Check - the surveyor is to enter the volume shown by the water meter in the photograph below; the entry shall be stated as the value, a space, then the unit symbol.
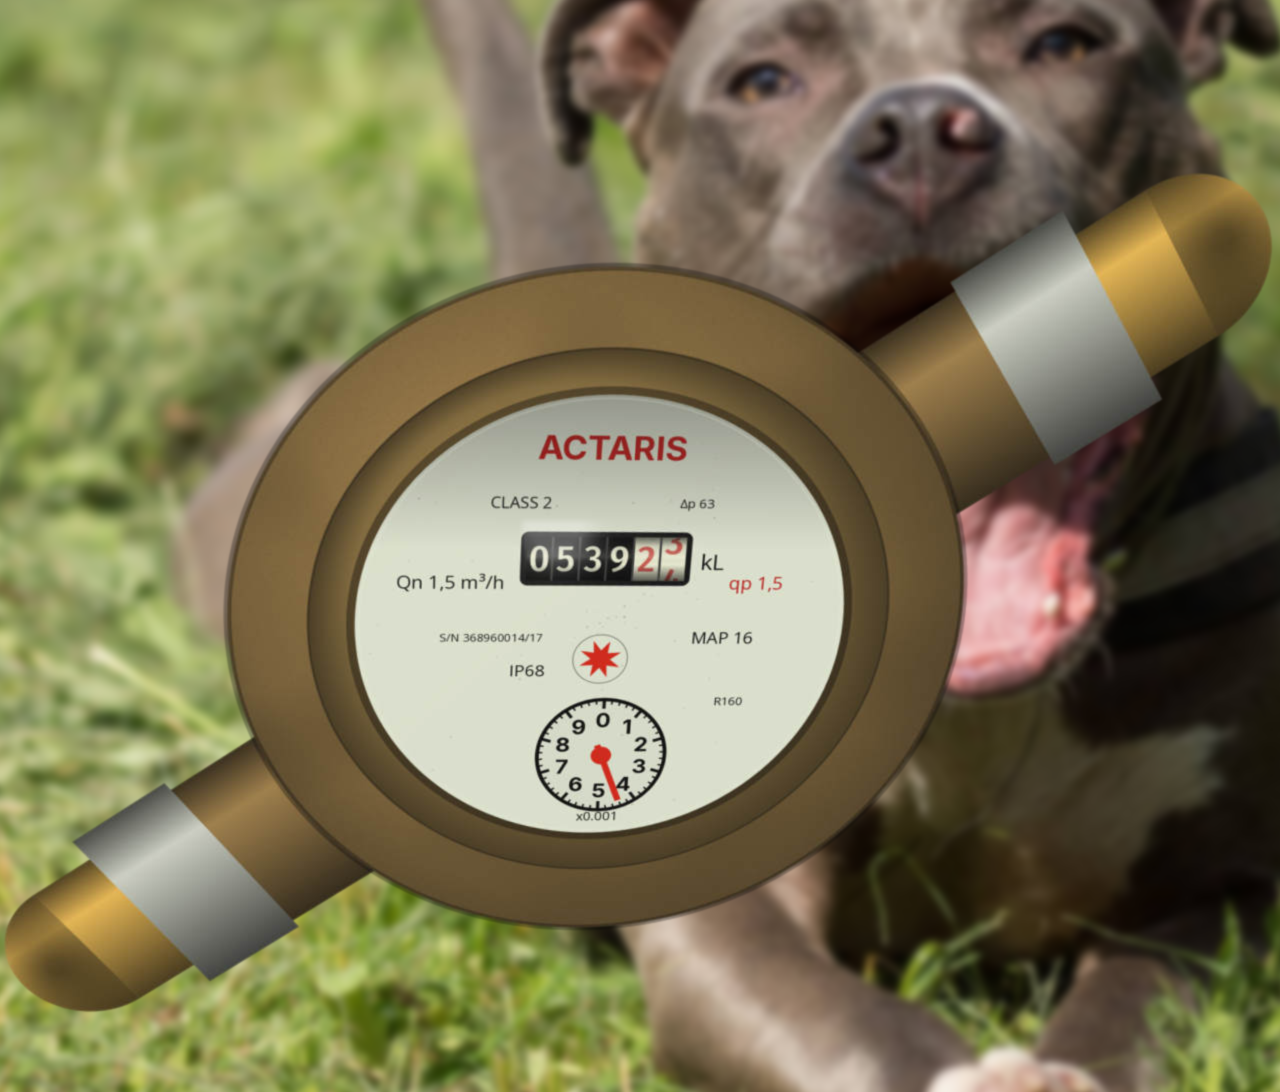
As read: 539.234 kL
